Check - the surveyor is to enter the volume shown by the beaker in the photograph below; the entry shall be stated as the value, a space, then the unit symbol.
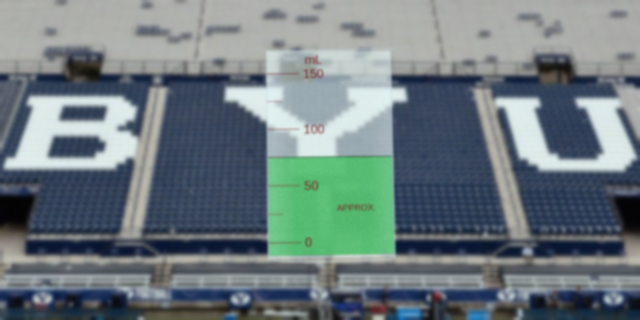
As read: 75 mL
